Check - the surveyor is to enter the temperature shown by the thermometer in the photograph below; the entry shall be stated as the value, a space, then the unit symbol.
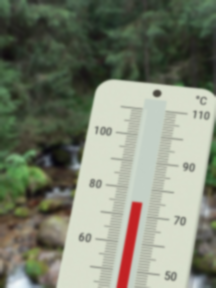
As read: 75 °C
